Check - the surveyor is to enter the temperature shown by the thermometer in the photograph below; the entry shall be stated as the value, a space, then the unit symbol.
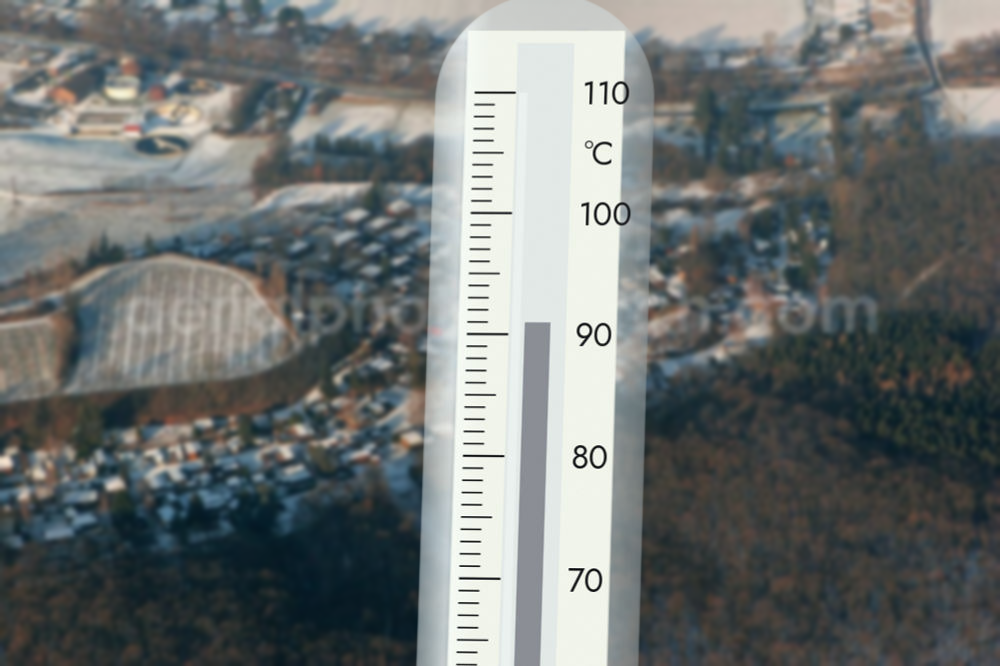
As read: 91 °C
